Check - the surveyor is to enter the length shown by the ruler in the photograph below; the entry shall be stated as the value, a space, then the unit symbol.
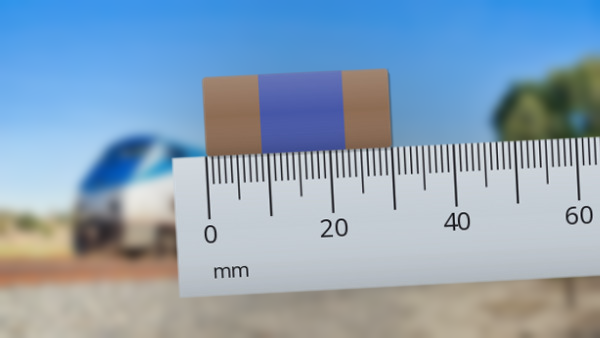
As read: 30 mm
